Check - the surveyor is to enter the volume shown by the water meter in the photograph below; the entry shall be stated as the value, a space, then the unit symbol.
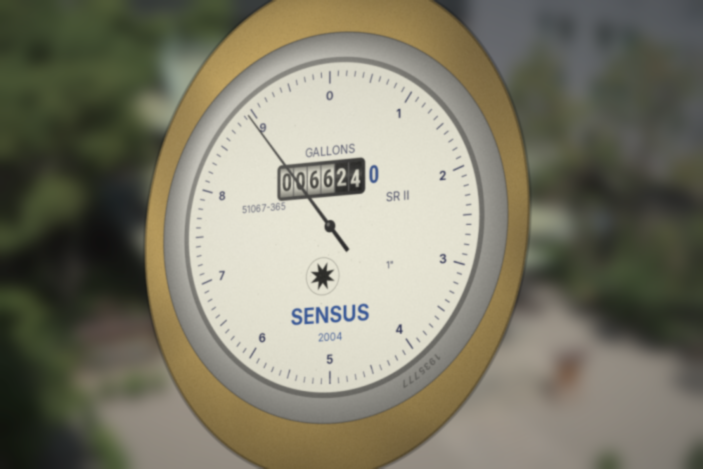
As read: 66238.9 gal
